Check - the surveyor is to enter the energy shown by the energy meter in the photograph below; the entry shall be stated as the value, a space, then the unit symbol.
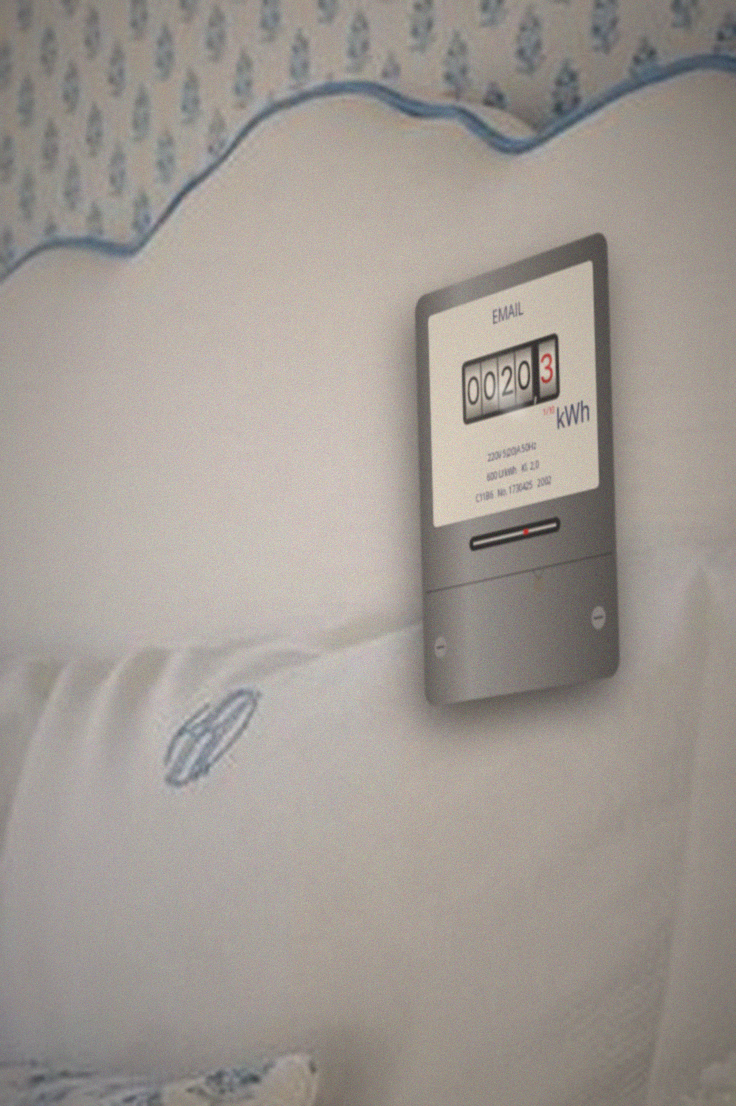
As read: 20.3 kWh
